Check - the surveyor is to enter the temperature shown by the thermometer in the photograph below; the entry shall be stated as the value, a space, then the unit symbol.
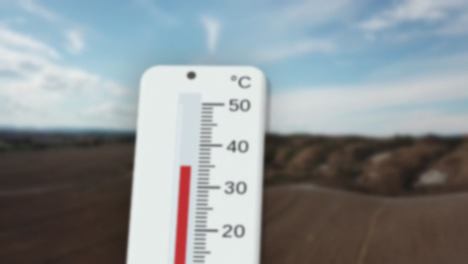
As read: 35 °C
